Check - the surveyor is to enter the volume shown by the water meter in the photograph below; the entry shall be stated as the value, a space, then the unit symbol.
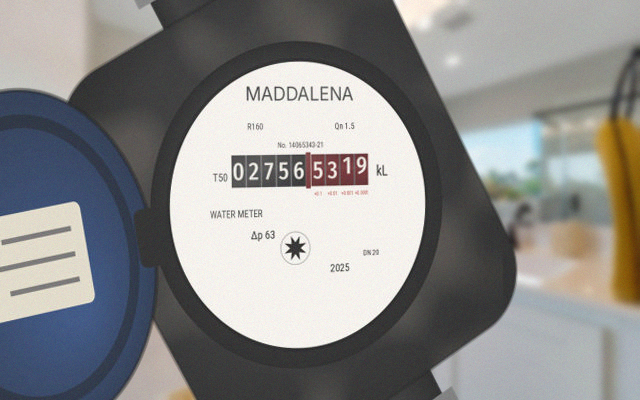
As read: 2756.5319 kL
